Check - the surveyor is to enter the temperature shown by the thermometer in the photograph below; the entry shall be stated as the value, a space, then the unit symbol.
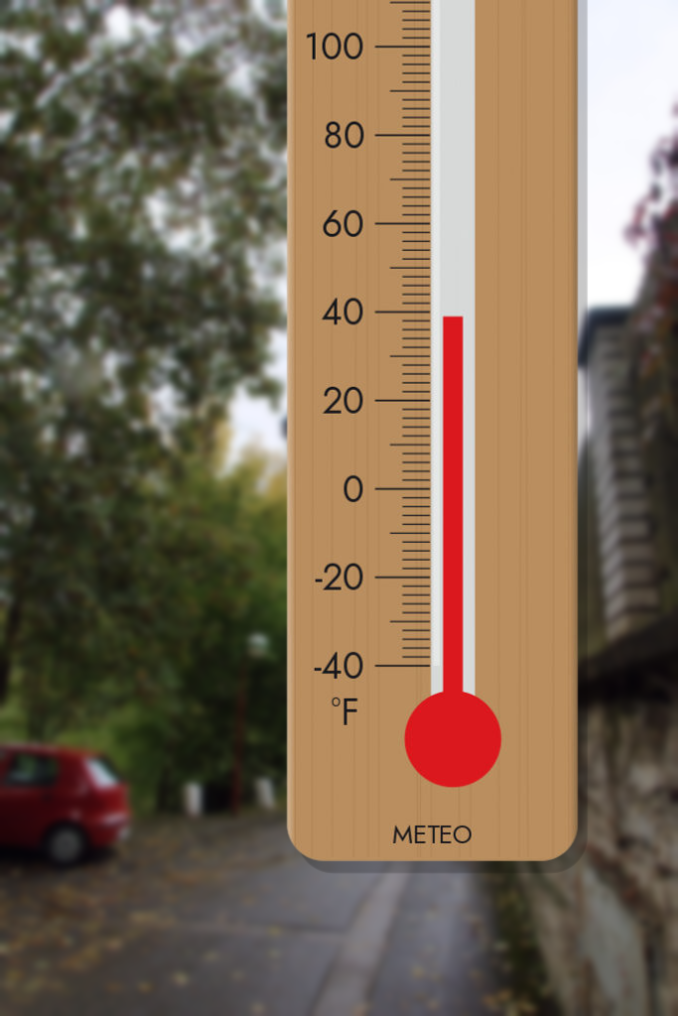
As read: 39 °F
